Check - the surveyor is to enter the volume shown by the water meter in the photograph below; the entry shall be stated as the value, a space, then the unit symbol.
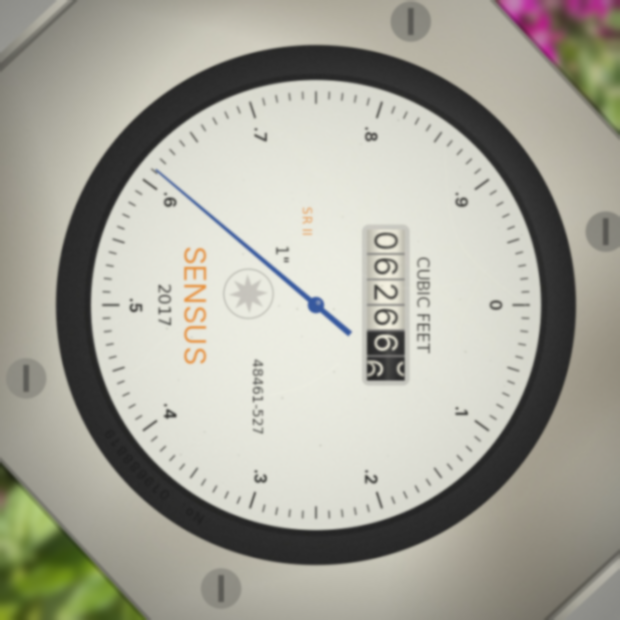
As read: 62665.61 ft³
